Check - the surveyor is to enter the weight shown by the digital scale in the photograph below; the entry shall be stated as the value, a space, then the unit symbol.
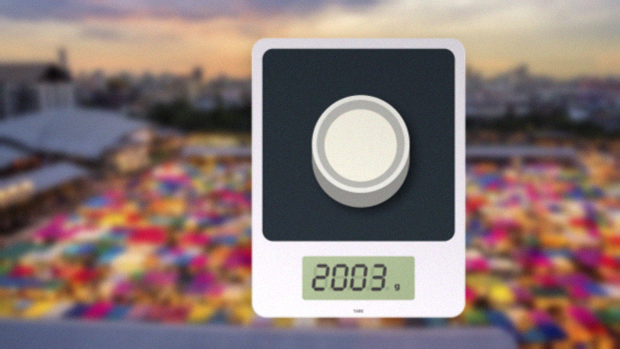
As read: 2003 g
